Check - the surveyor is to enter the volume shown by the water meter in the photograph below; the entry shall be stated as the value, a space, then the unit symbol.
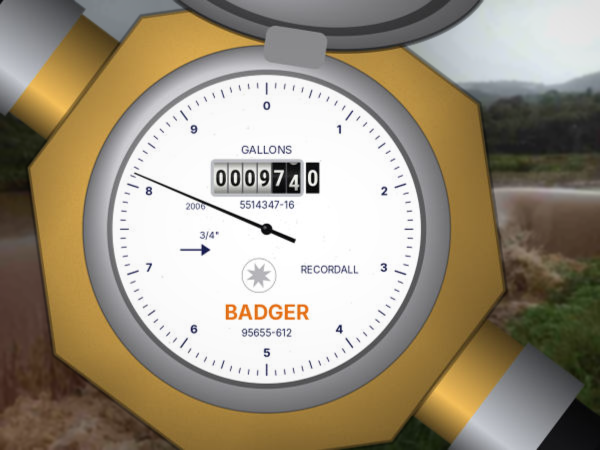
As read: 9738.1 gal
